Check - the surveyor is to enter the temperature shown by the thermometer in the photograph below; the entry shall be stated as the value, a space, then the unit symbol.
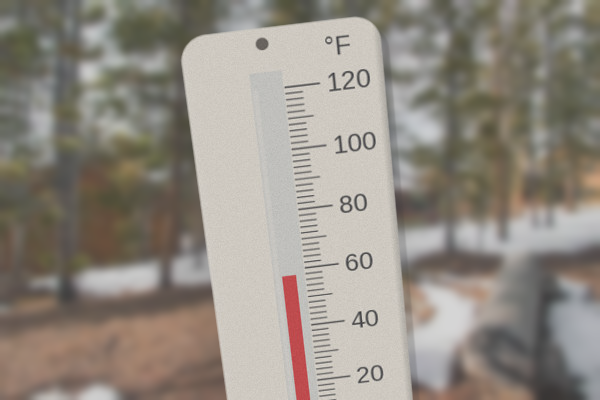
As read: 58 °F
